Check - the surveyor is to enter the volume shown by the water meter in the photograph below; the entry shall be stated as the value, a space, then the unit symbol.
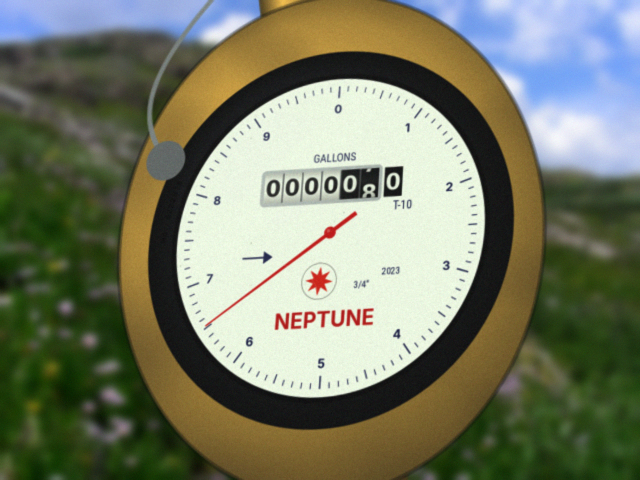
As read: 76.5 gal
